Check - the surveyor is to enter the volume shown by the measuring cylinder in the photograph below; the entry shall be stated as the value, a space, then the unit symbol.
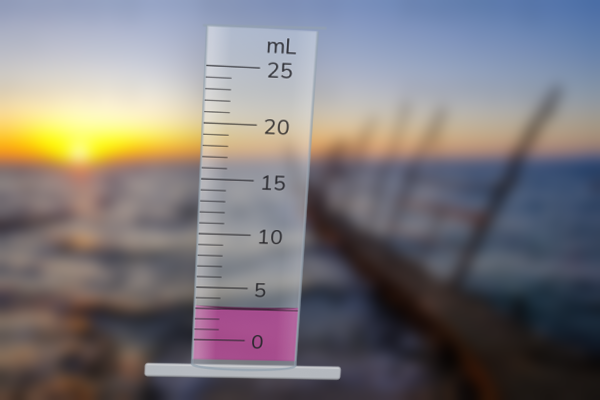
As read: 3 mL
